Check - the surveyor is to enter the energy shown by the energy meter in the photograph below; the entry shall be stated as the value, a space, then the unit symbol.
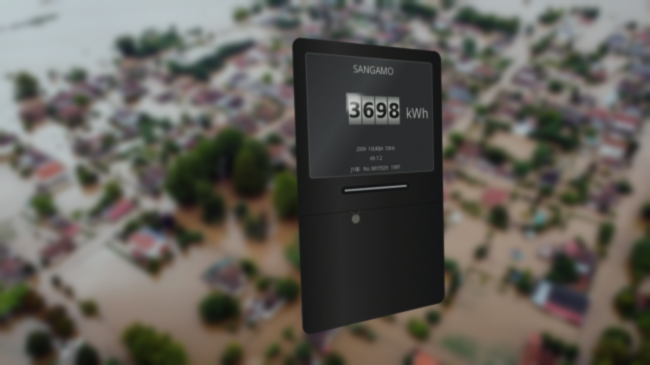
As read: 3698 kWh
